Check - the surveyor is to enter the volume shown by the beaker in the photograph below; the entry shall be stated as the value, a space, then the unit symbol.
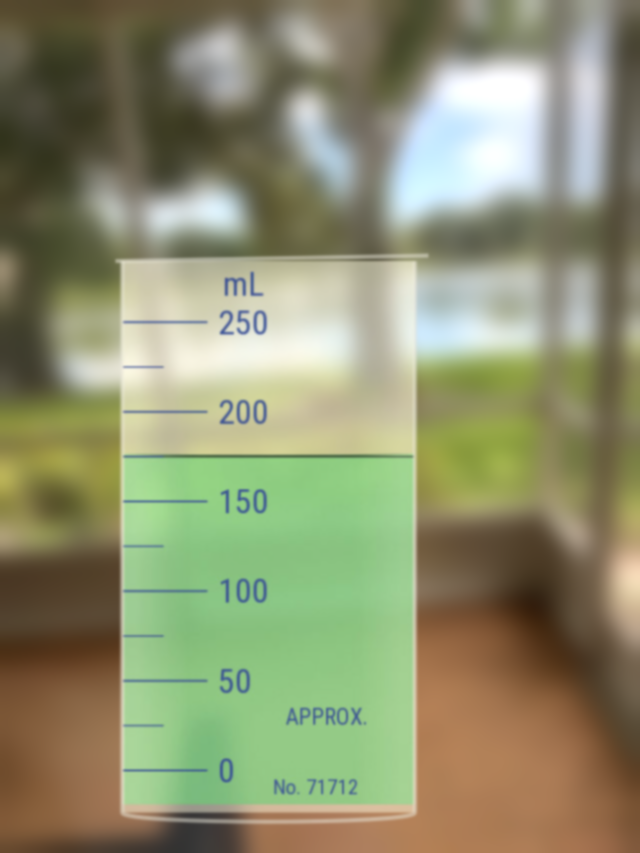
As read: 175 mL
